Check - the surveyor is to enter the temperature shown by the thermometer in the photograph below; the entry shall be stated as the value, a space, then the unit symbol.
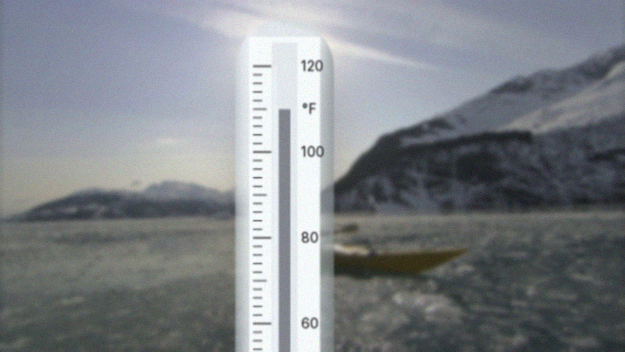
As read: 110 °F
